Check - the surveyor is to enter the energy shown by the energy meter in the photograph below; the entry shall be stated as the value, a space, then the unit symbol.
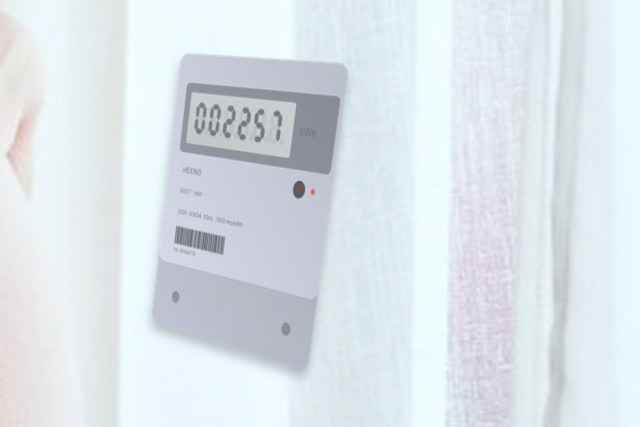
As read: 2257 kWh
